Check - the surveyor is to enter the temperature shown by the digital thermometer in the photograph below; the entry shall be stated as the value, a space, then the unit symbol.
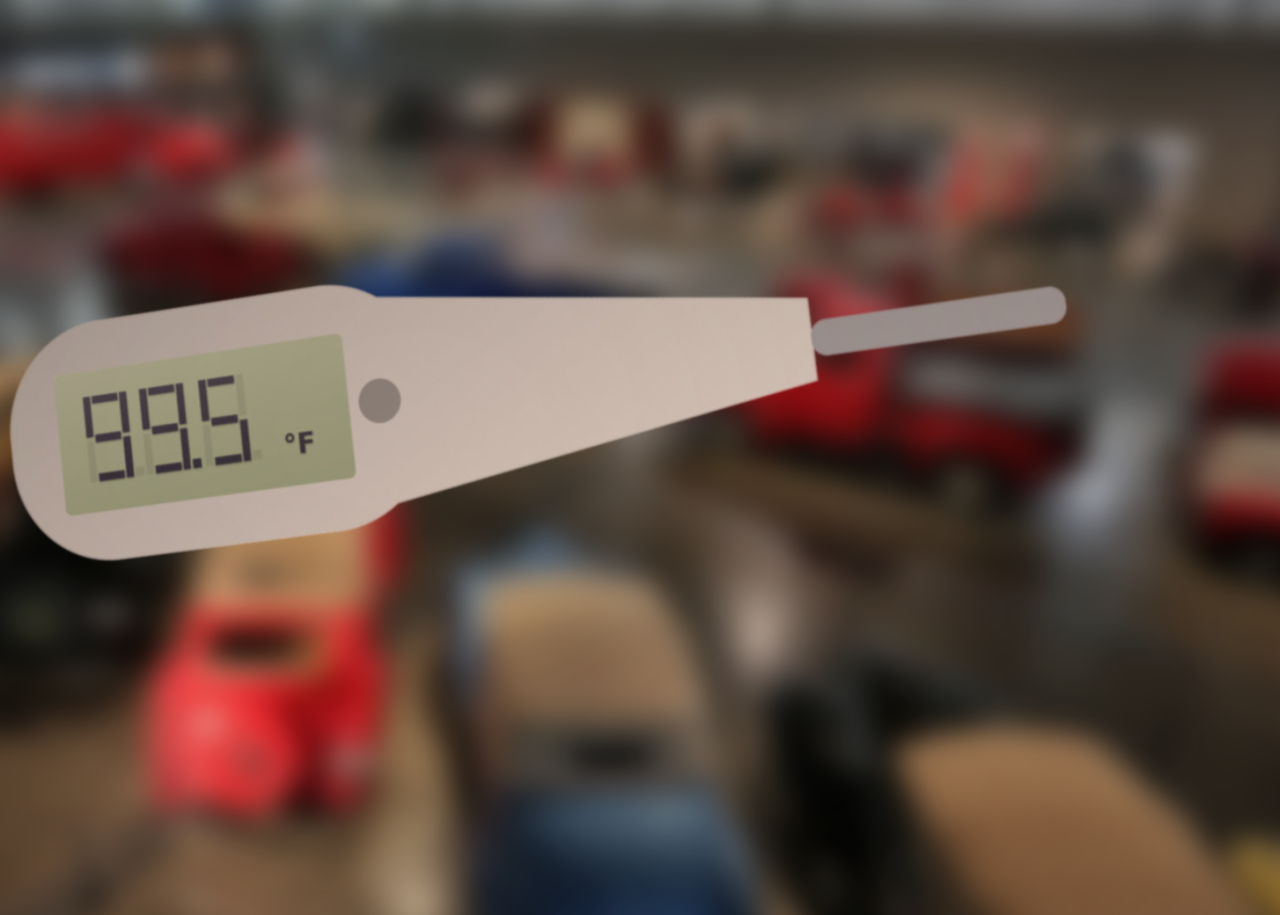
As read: 99.5 °F
